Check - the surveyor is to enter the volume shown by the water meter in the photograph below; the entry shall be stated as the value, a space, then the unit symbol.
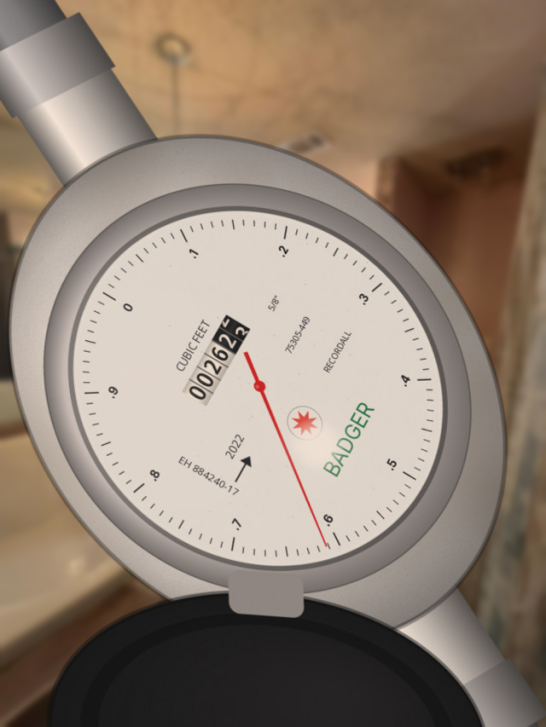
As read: 2622.61 ft³
